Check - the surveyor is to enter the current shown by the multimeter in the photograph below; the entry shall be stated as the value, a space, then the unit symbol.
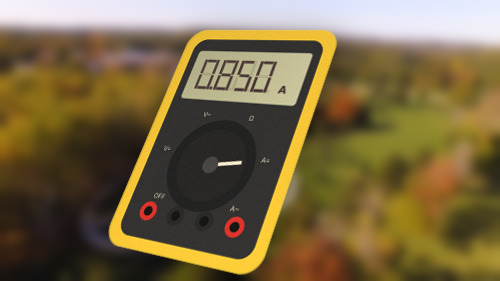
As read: 0.850 A
